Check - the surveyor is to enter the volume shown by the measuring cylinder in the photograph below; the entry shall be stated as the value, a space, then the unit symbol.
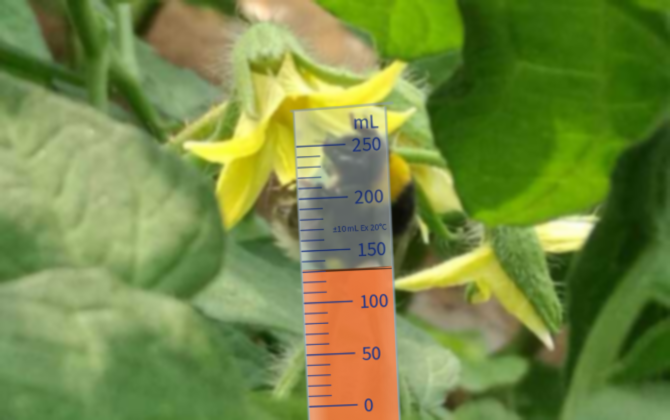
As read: 130 mL
